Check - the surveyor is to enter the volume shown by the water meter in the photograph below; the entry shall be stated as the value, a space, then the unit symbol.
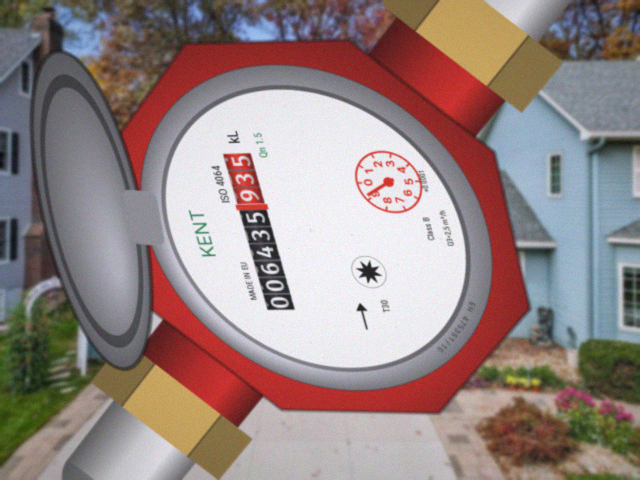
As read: 6435.9349 kL
